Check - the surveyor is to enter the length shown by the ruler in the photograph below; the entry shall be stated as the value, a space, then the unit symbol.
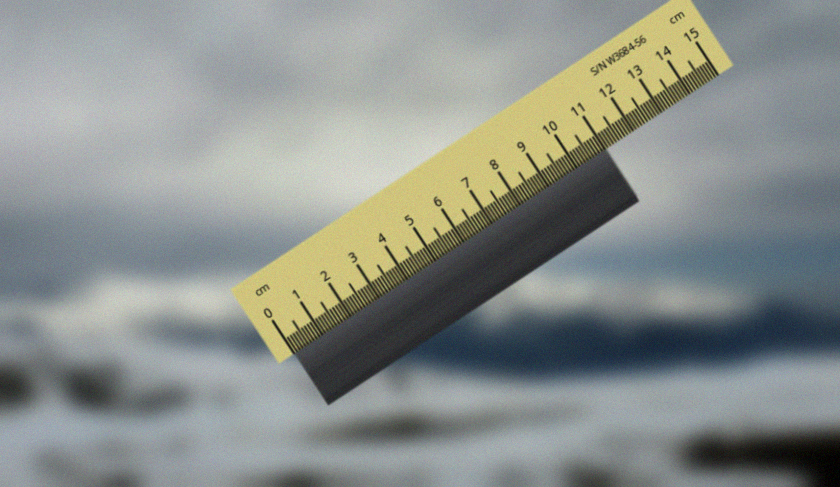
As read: 11 cm
